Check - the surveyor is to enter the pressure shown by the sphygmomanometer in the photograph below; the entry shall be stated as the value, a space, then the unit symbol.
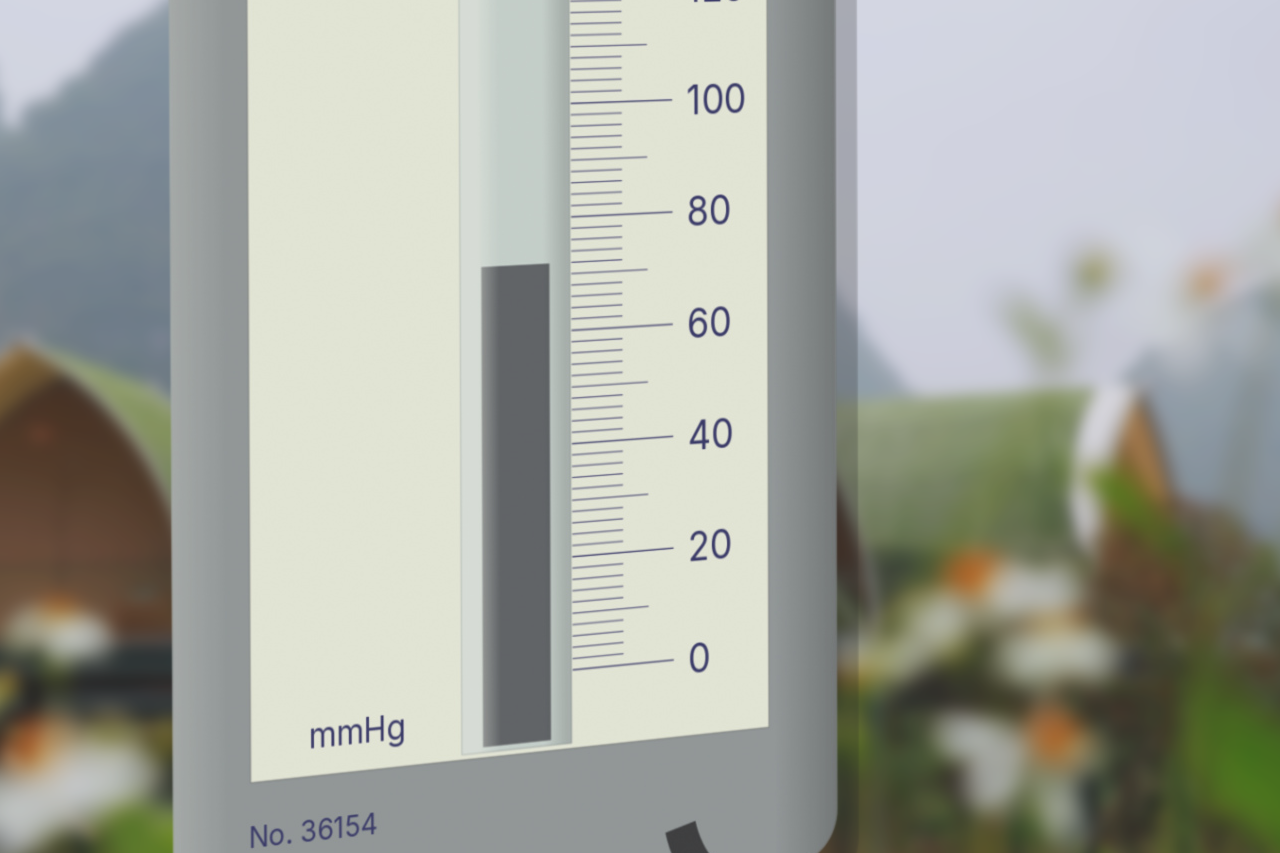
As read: 72 mmHg
